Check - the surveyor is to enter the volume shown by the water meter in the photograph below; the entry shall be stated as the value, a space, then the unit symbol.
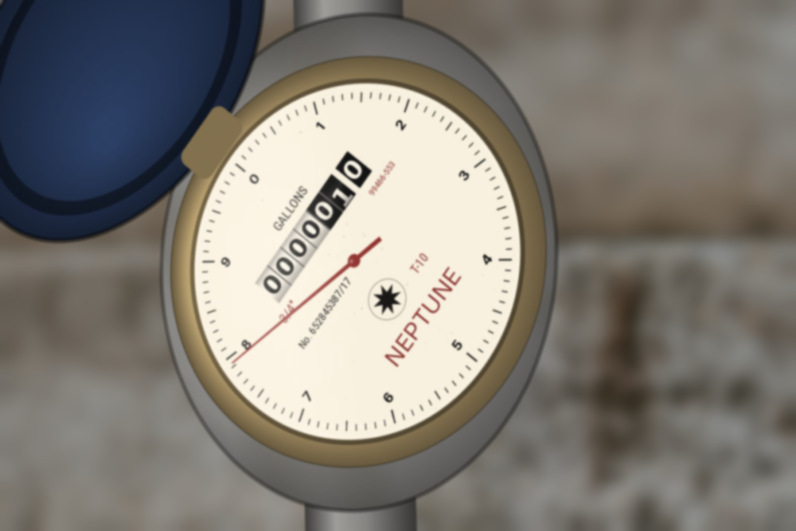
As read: 7.9 gal
